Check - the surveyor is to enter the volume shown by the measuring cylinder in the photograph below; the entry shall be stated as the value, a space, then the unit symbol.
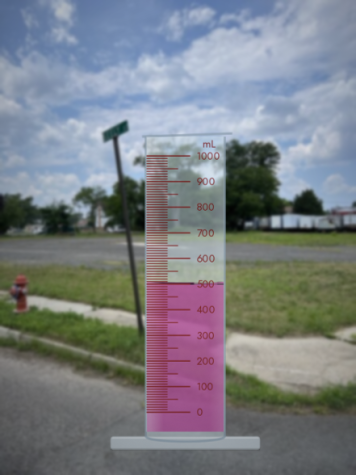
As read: 500 mL
